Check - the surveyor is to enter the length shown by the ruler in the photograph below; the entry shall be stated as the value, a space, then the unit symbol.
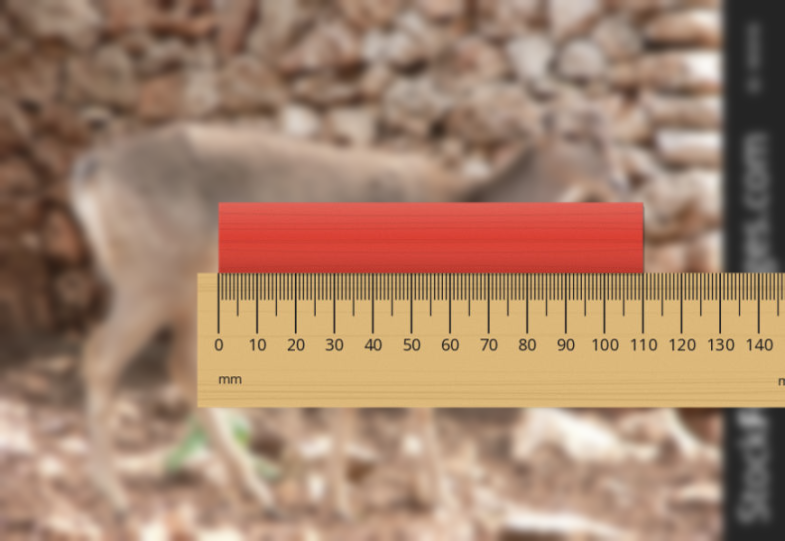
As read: 110 mm
